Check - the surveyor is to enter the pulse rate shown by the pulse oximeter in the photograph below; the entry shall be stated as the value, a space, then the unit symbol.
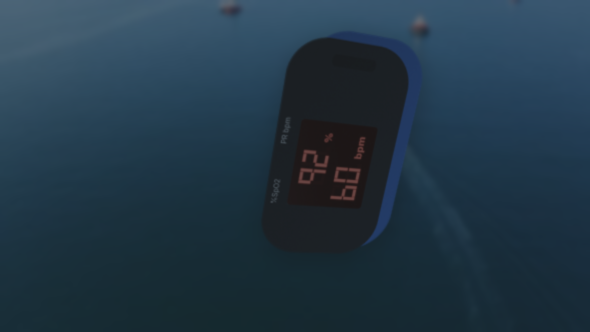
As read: 60 bpm
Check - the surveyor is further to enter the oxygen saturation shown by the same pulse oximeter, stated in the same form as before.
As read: 92 %
